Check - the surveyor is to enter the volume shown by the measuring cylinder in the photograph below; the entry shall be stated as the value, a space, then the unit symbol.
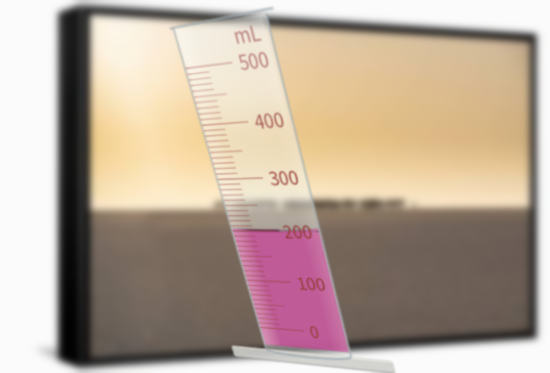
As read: 200 mL
